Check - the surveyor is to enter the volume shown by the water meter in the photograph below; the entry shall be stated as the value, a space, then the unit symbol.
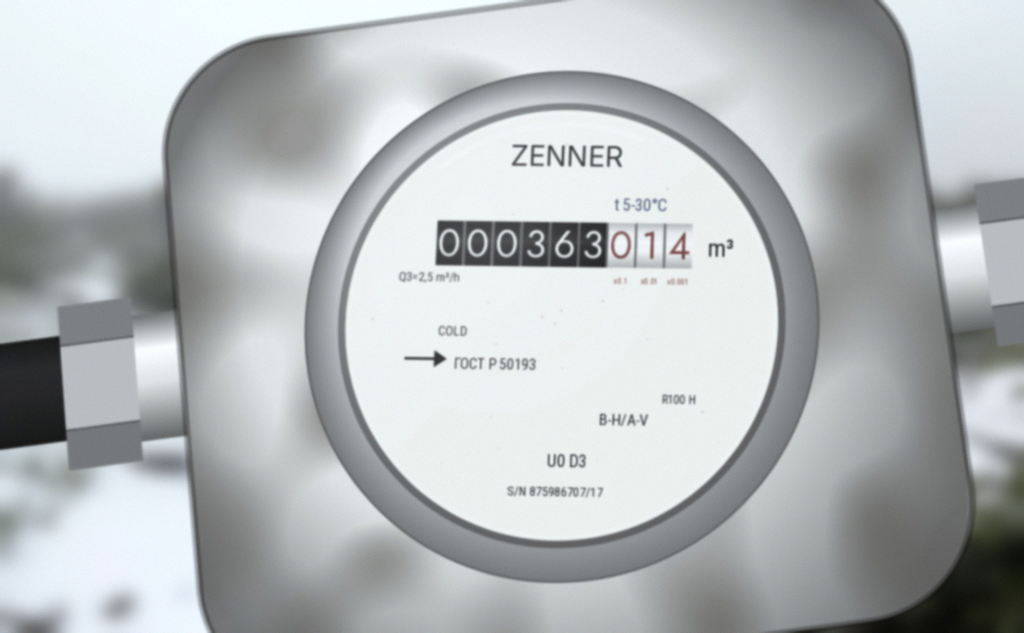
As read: 363.014 m³
